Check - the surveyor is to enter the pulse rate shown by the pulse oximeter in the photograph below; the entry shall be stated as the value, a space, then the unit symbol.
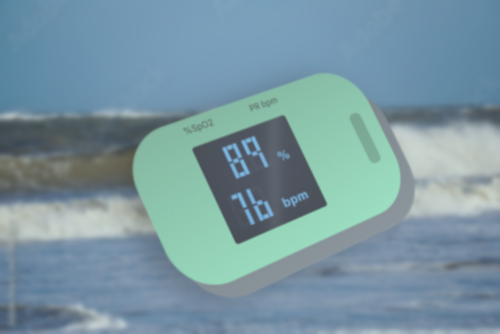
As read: 76 bpm
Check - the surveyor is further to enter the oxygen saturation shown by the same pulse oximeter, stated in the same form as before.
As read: 89 %
